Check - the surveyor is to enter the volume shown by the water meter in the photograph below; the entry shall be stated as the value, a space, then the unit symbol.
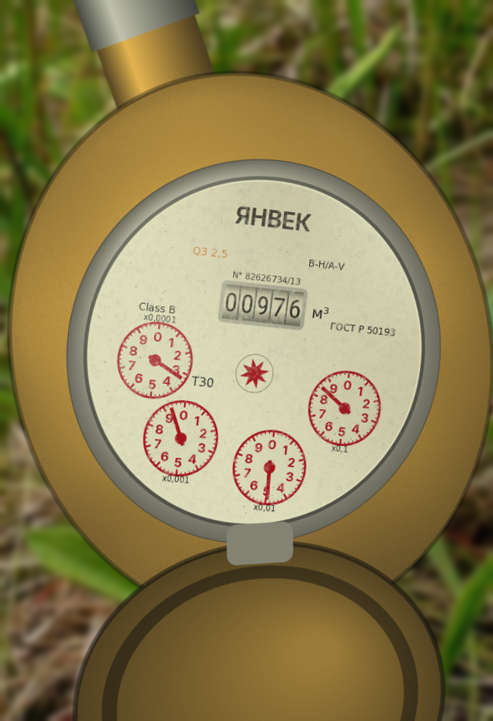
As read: 976.8493 m³
